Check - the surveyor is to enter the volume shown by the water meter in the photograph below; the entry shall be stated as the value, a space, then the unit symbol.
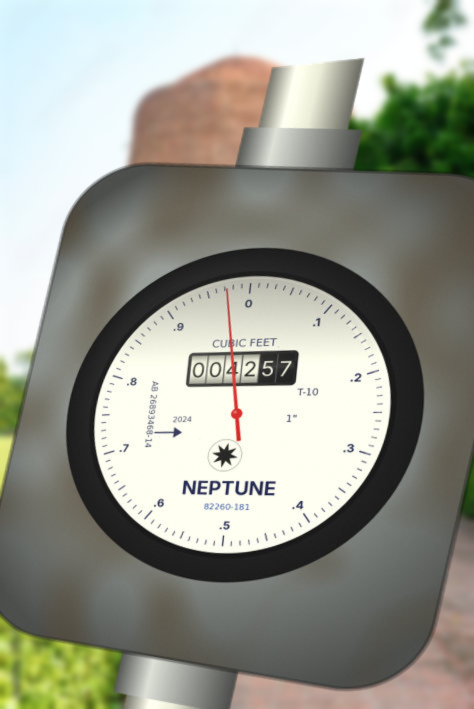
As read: 4256.97 ft³
